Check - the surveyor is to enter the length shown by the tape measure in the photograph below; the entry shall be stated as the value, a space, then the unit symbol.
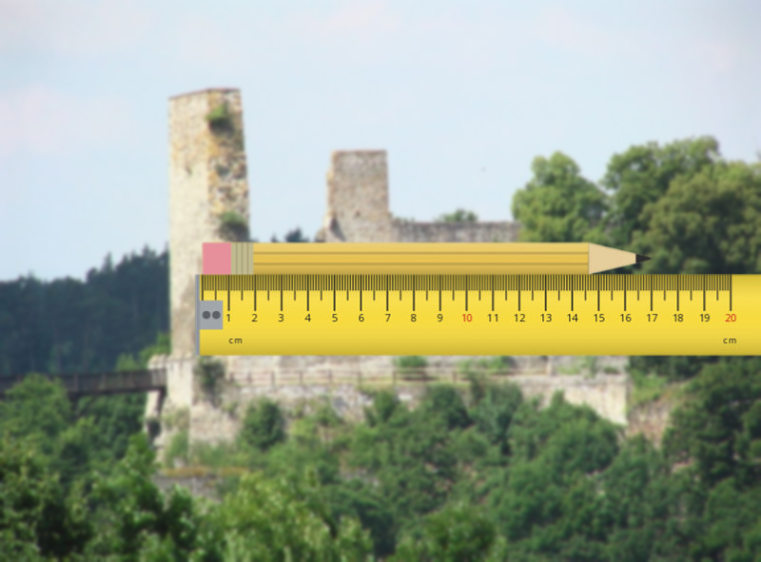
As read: 17 cm
